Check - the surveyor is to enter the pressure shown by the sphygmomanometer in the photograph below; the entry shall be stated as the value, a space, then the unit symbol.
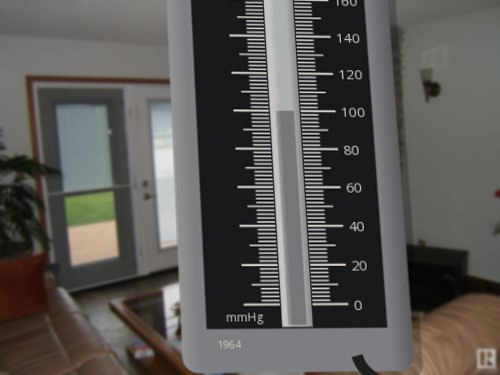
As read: 100 mmHg
